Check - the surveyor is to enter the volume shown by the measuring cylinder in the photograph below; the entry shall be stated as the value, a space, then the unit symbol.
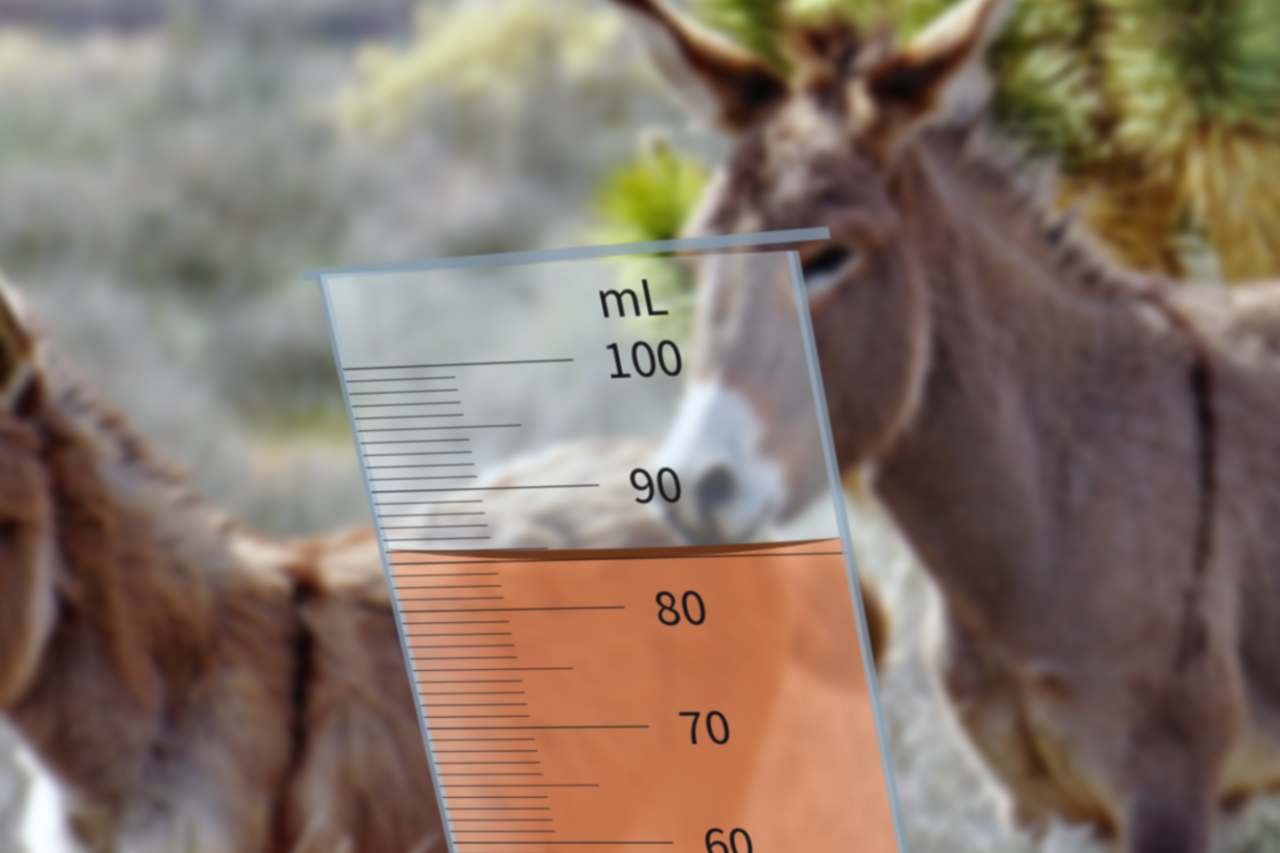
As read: 84 mL
